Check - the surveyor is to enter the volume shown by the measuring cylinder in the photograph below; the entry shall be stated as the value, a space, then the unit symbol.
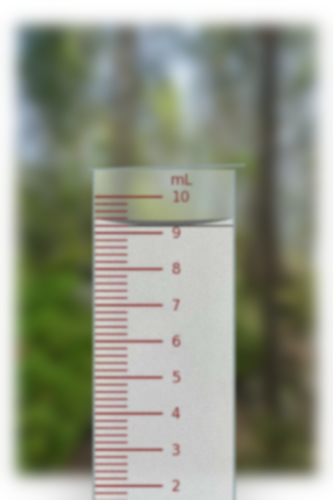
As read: 9.2 mL
